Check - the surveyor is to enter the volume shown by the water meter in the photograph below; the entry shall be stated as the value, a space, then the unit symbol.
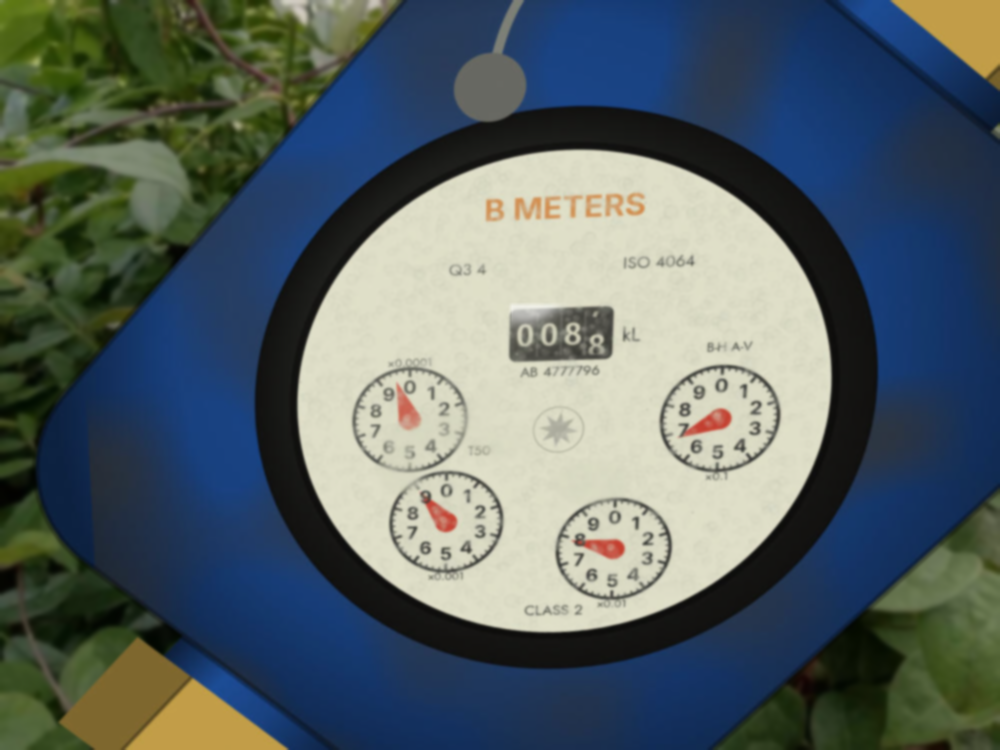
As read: 87.6789 kL
